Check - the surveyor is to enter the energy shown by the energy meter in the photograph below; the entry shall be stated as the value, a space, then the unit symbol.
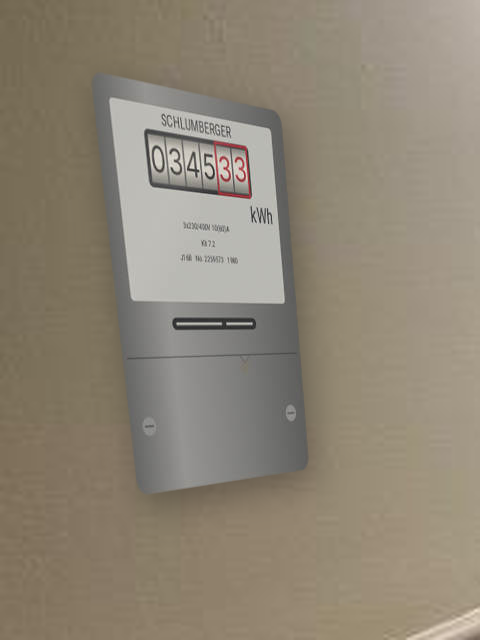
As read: 345.33 kWh
